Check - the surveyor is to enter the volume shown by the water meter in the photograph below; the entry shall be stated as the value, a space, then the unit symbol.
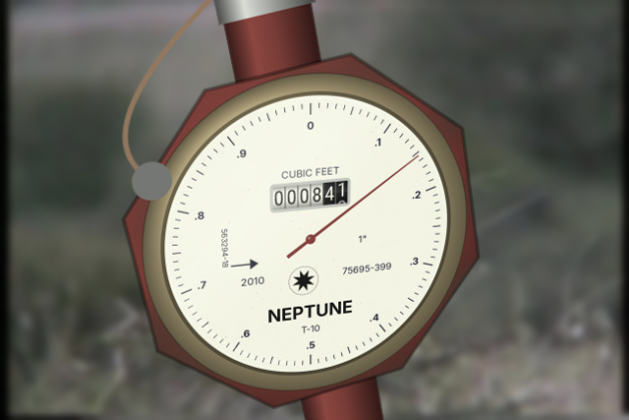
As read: 841.15 ft³
